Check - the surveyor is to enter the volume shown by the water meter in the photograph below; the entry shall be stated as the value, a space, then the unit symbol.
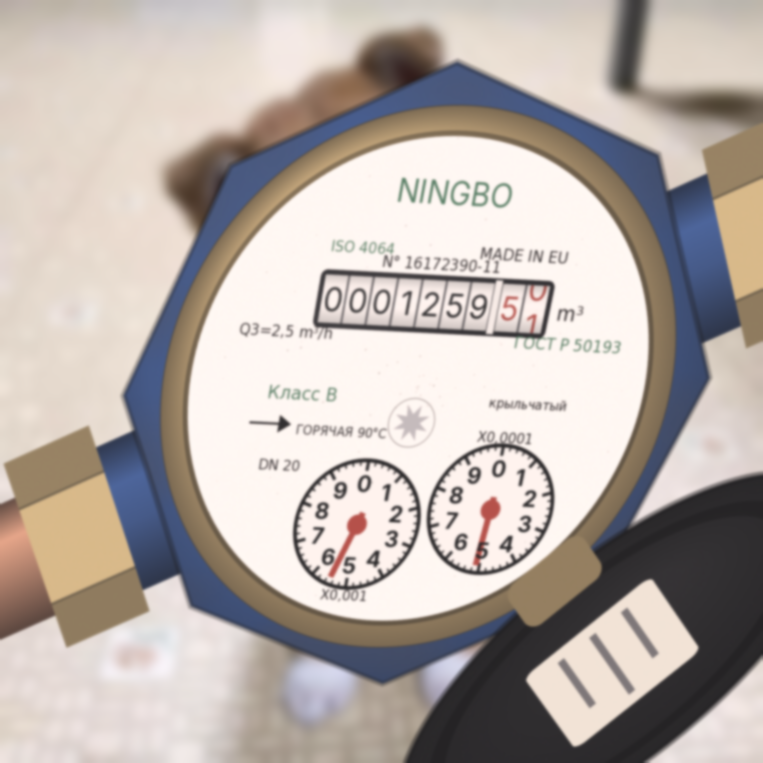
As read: 1259.5055 m³
